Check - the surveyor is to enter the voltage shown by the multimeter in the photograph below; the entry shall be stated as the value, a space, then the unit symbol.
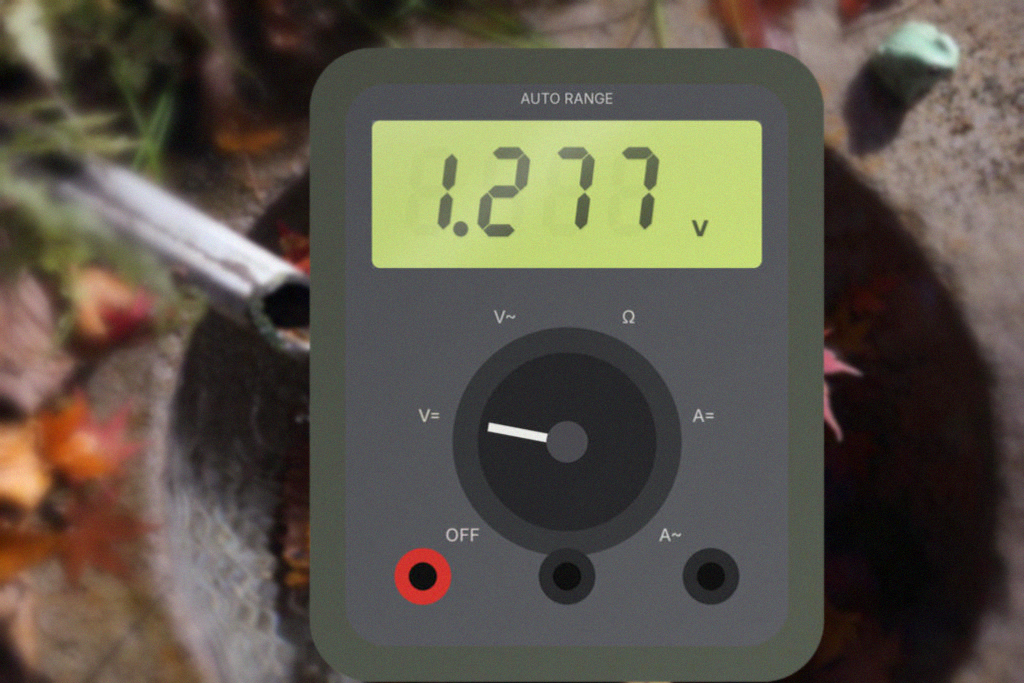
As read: 1.277 V
